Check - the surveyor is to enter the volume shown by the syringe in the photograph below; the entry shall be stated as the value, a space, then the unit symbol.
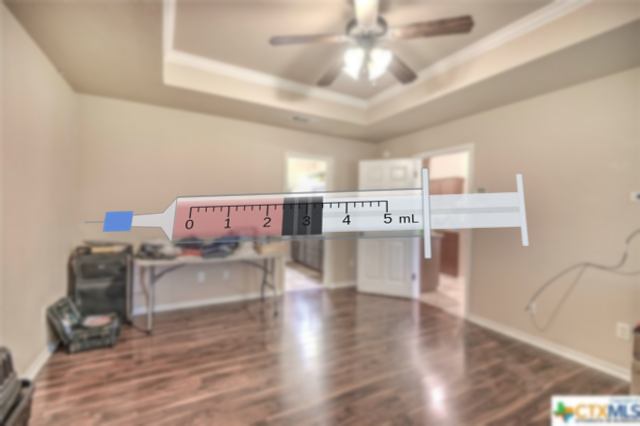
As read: 2.4 mL
